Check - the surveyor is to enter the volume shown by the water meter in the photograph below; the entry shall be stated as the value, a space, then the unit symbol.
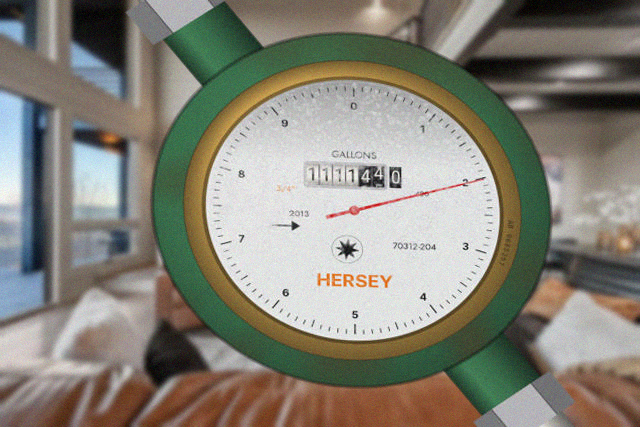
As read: 1111442.0 gal
